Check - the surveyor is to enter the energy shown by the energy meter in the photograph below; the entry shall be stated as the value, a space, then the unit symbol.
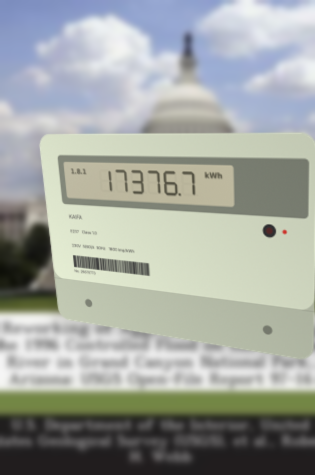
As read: 17376.7 kWh
